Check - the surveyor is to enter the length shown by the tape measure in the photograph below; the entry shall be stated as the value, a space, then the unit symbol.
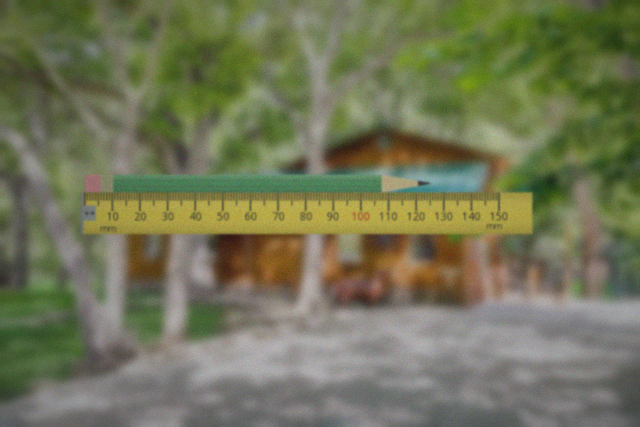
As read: 125 mm
